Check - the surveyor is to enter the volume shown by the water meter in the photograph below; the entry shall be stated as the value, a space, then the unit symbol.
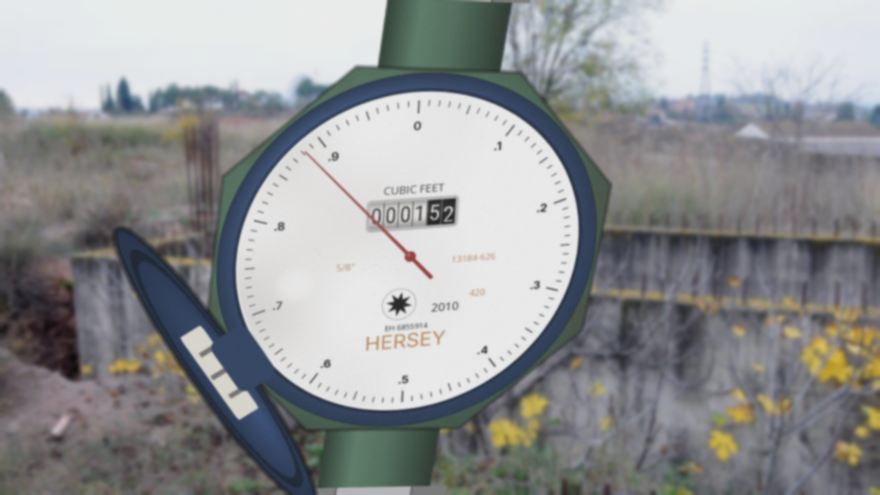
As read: 151.88 ft³
